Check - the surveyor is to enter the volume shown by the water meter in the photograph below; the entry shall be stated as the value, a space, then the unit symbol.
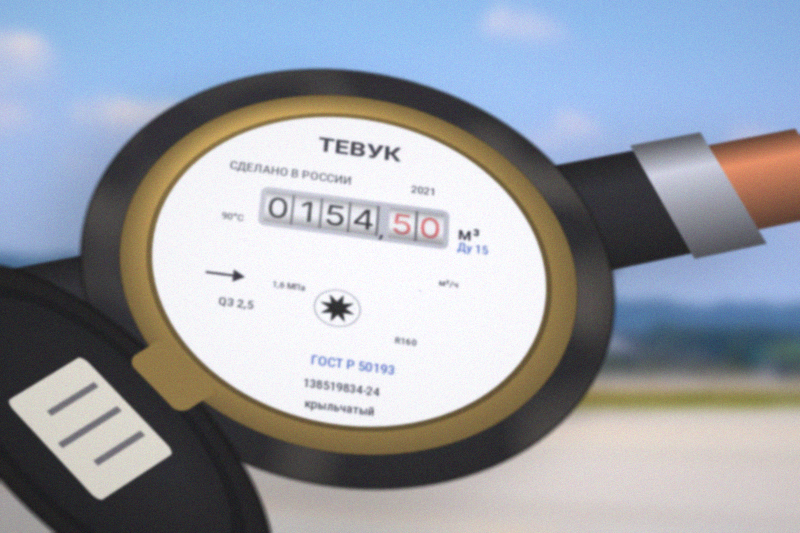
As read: 154.50 m³
